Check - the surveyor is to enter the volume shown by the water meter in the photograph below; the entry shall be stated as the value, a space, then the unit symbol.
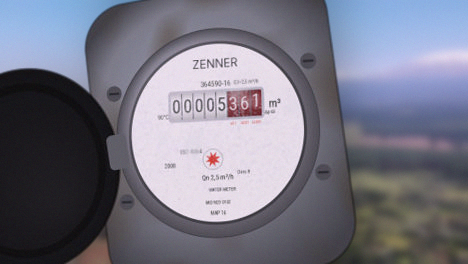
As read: 5.361 m³
